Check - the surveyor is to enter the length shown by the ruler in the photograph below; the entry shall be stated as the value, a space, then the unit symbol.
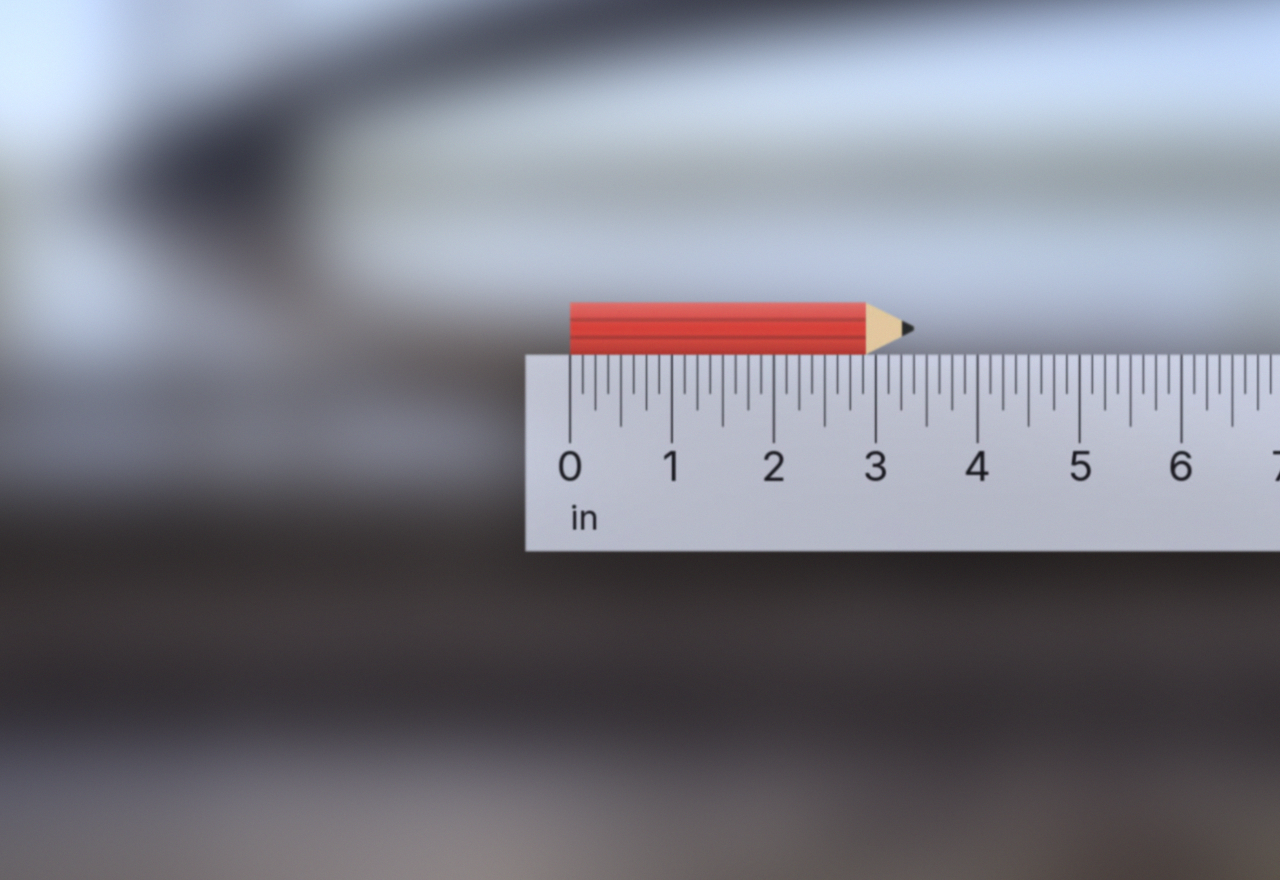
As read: 3.375 in
